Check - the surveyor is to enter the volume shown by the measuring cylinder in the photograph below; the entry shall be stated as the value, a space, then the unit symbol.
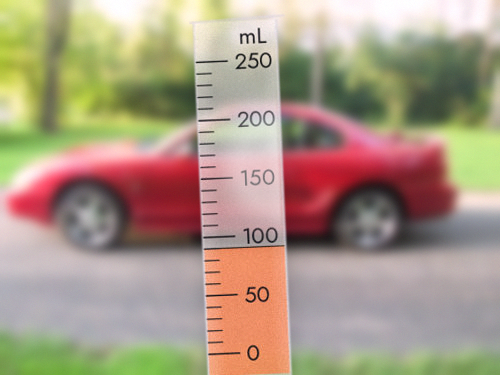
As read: 90 mL
